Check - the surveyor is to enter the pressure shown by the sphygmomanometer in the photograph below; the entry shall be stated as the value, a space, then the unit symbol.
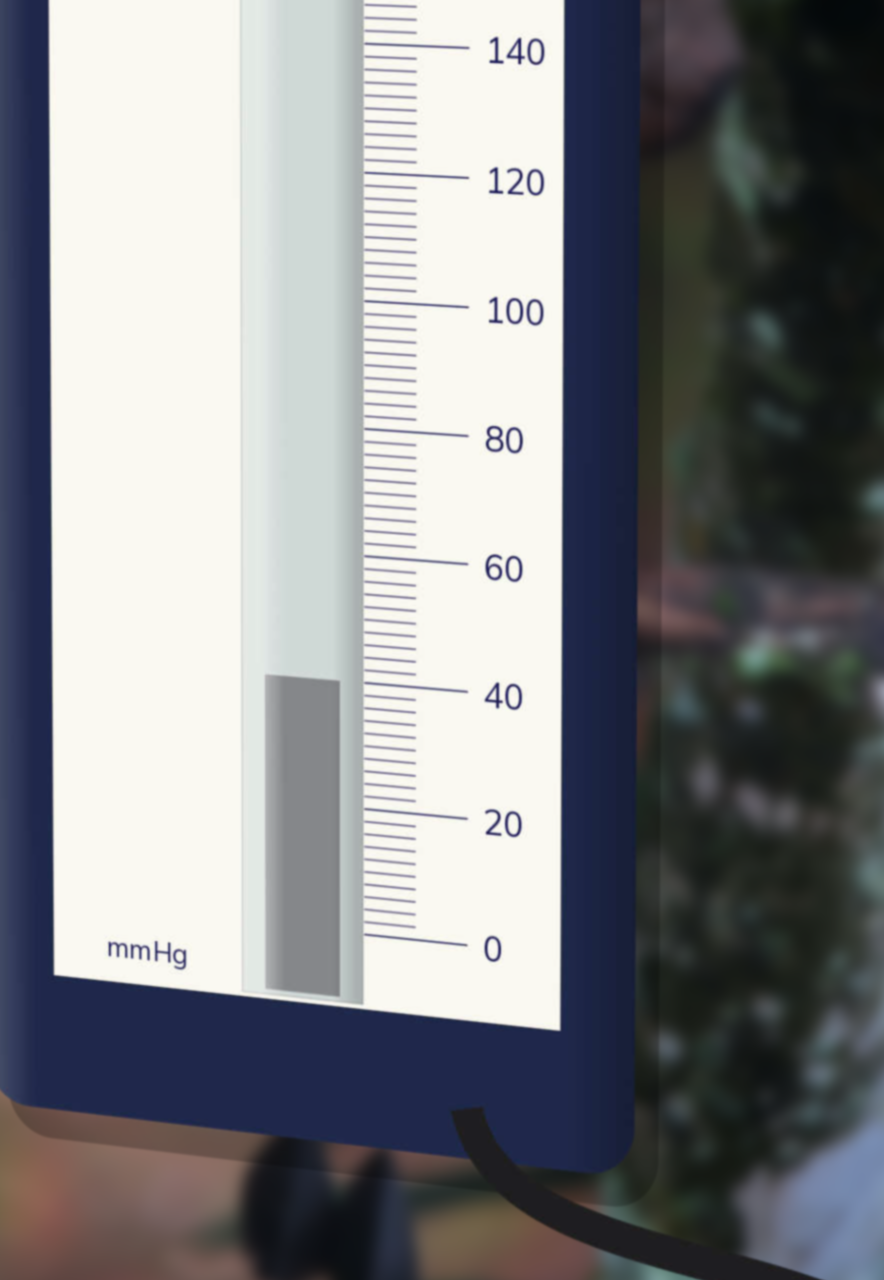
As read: 40 mmHg
